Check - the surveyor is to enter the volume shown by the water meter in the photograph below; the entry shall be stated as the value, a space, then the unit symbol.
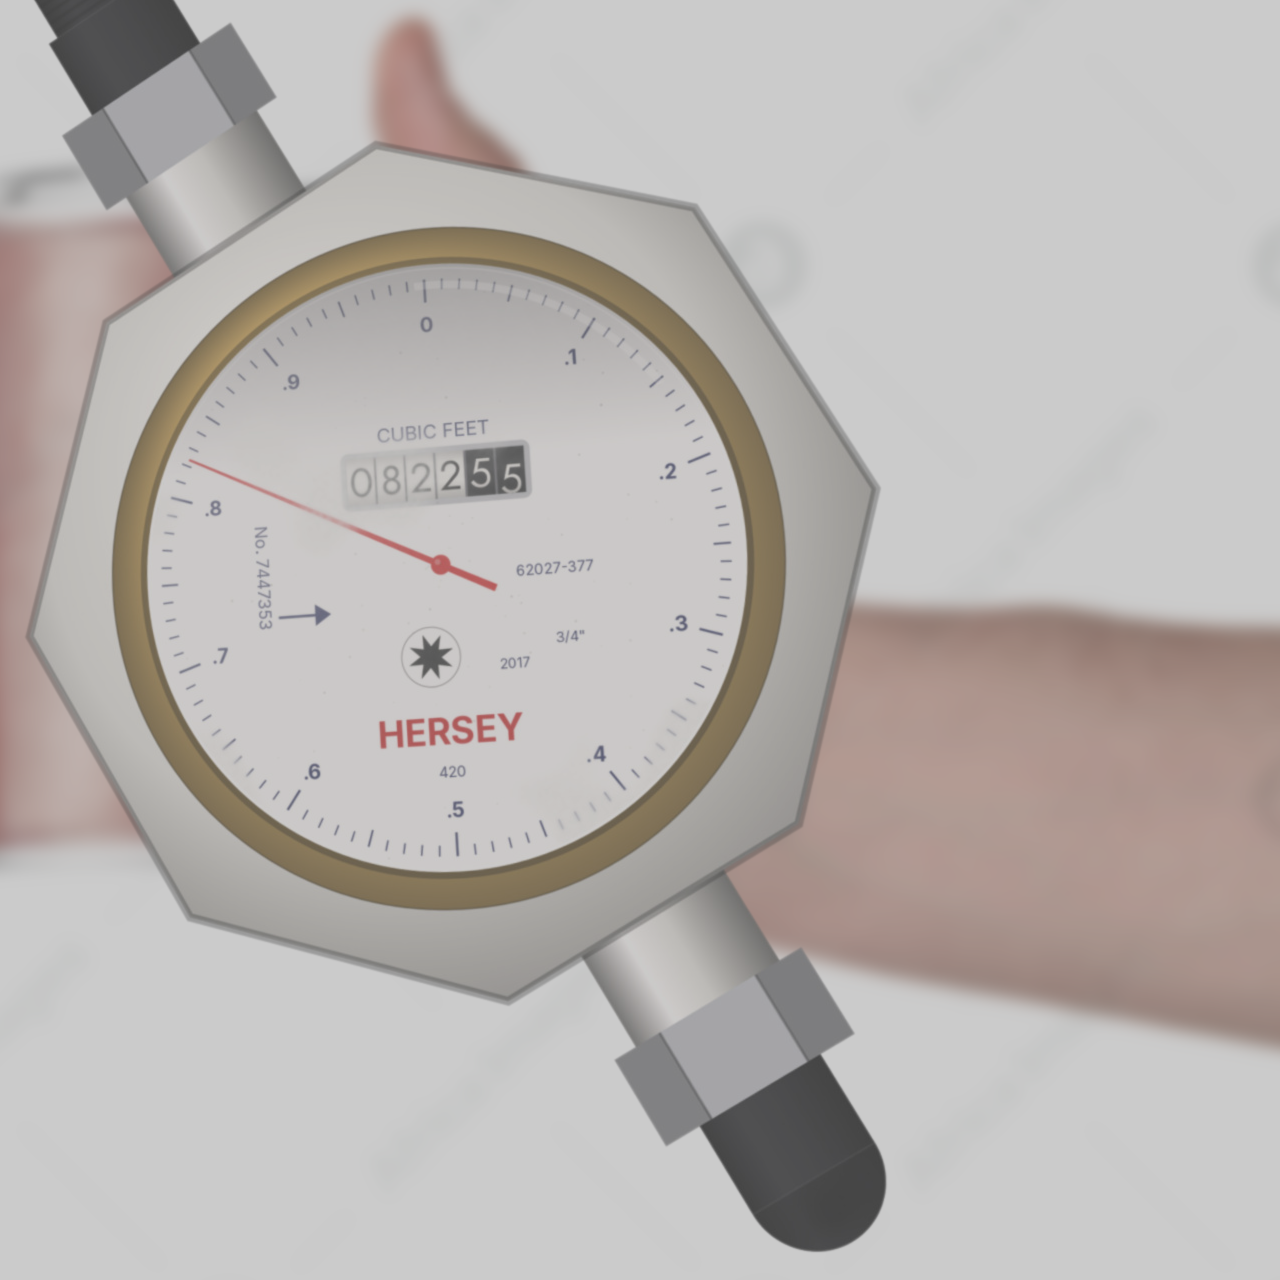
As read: 82254.82 ft³
